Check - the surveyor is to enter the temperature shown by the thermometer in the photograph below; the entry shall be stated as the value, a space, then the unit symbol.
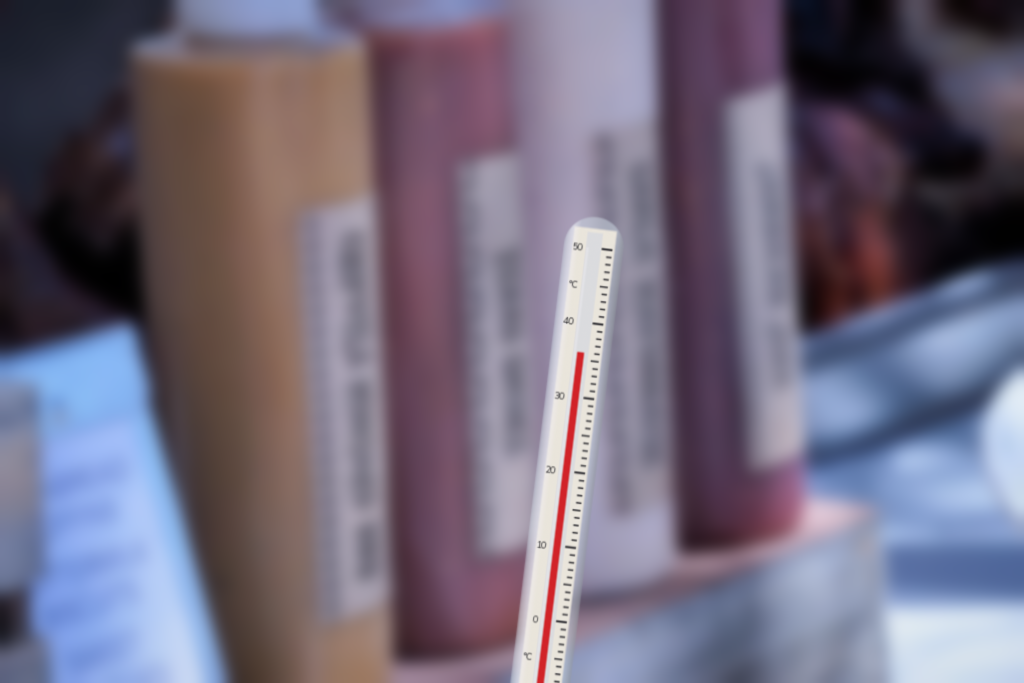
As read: 36 °C
